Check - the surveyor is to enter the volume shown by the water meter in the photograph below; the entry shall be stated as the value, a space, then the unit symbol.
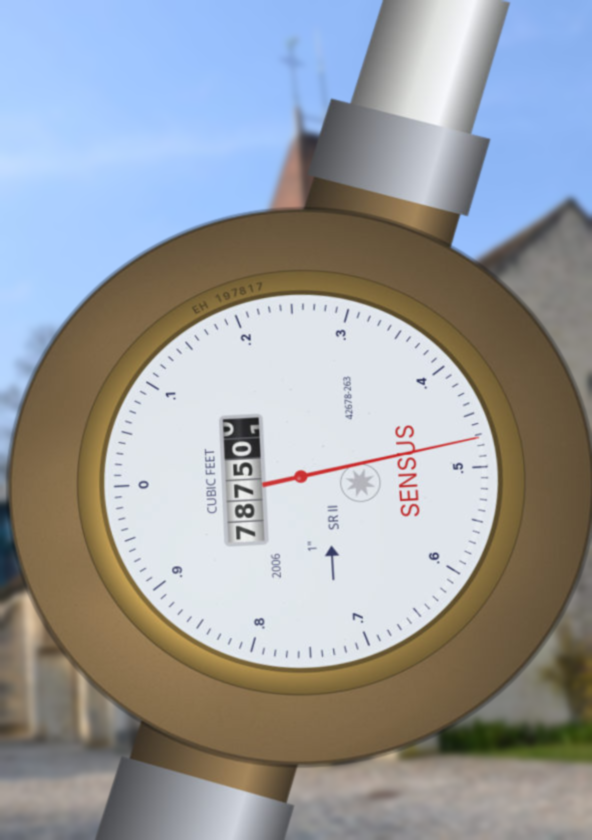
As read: 787500.47 ft³
